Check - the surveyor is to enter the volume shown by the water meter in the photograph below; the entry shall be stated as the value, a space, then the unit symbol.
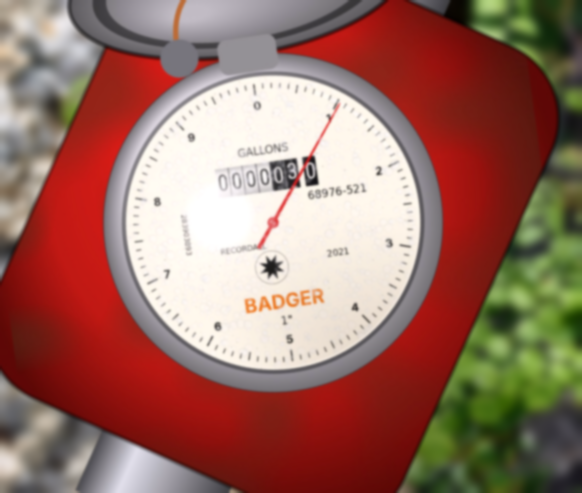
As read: 31.0 gal
